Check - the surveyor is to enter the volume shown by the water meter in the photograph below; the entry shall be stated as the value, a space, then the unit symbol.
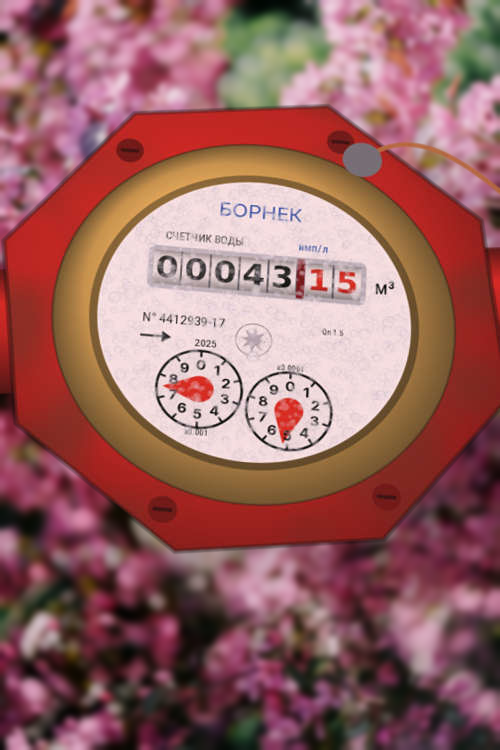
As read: 43.1575 m³
